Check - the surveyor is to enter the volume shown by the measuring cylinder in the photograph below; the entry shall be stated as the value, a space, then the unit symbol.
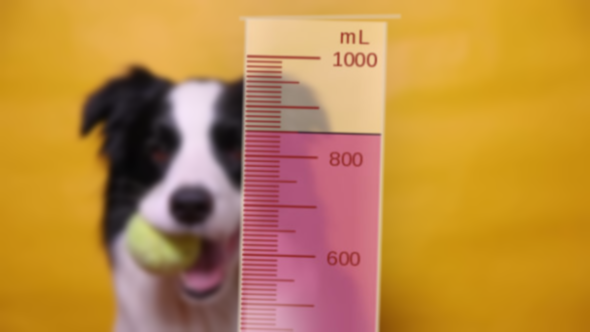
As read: 850 mL
